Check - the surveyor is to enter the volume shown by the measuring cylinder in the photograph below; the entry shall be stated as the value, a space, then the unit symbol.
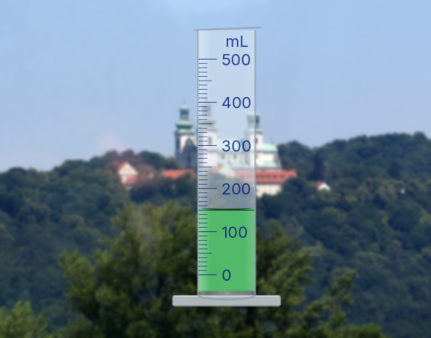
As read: 150 mL
